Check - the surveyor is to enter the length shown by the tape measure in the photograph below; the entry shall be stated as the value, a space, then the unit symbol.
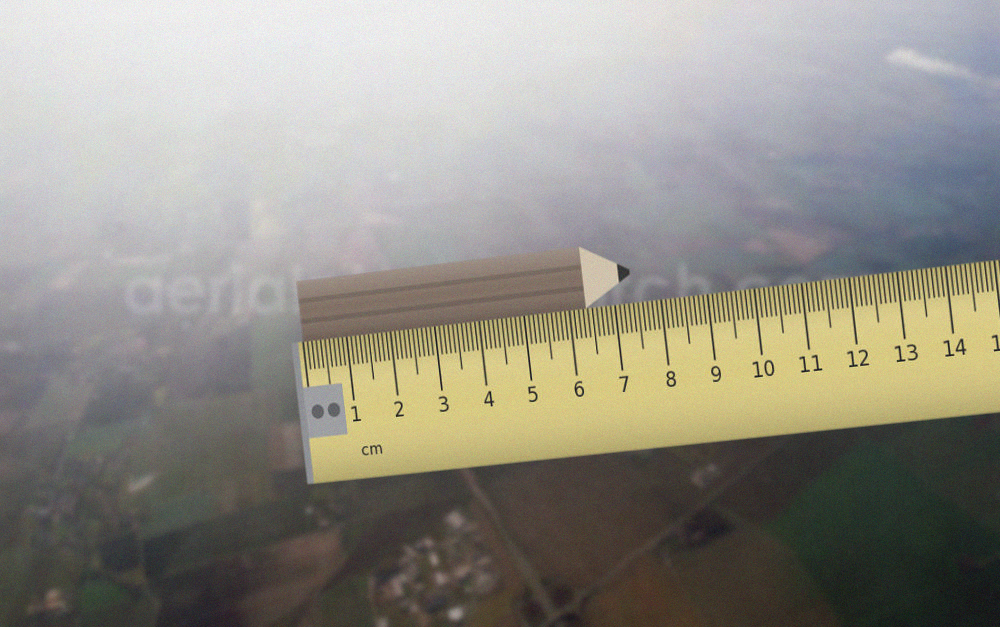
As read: 7.4 cm
